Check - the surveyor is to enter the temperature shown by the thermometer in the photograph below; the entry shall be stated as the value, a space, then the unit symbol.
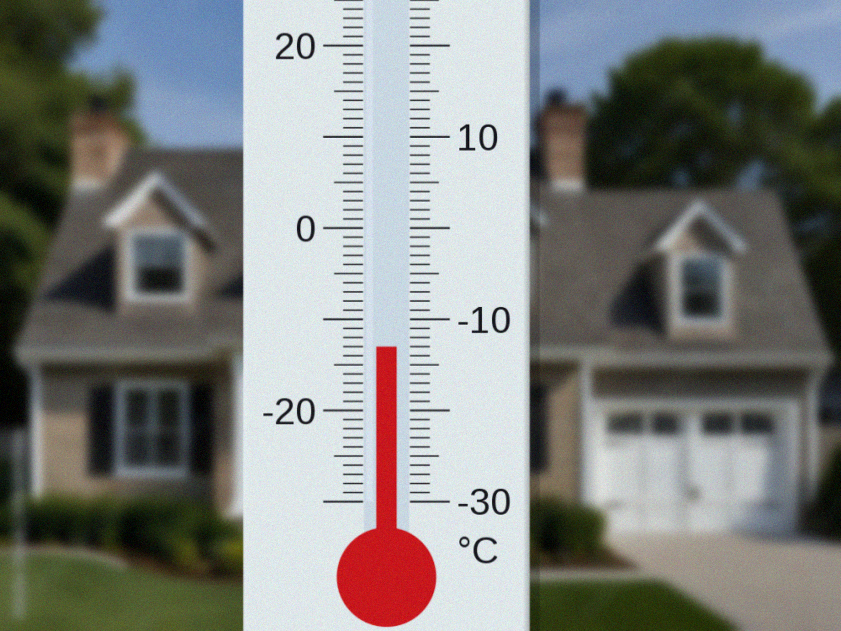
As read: -13 °C
